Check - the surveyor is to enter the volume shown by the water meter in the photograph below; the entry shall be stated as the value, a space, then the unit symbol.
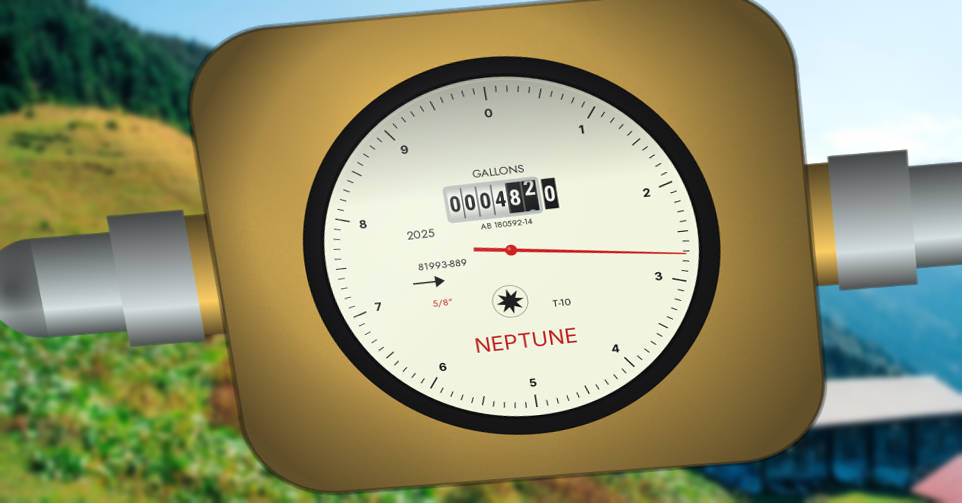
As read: 4822.7 gal
